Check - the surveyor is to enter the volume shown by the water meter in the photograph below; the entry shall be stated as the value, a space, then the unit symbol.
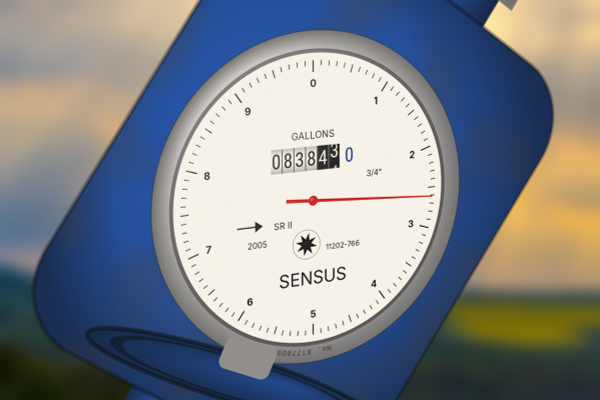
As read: 838432.6 gal
